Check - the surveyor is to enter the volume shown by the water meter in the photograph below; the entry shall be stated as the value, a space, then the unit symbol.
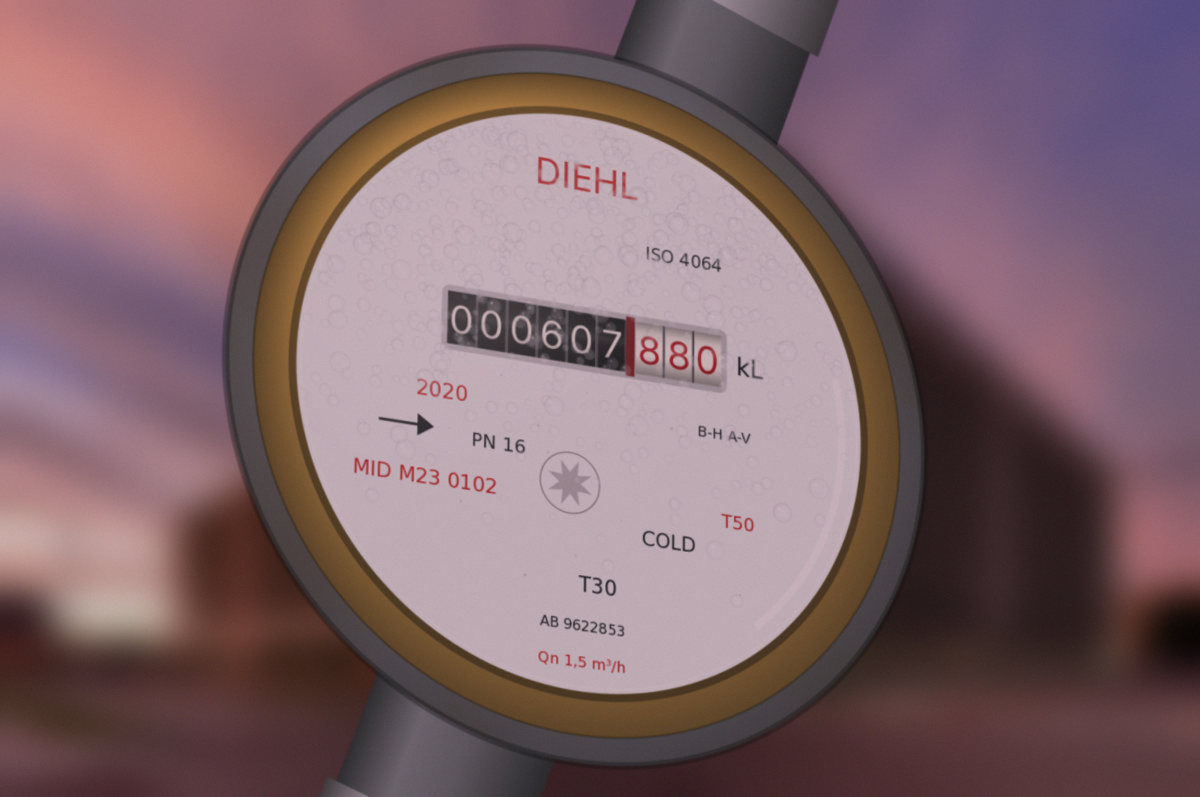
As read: 607.880 kL
